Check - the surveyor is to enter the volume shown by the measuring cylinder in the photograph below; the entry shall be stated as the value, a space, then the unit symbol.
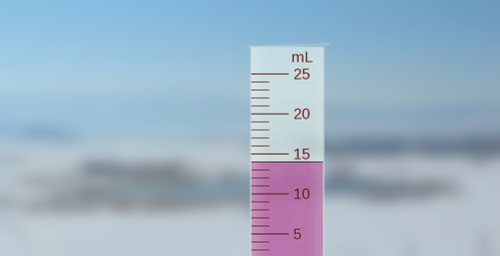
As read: 14 mL
